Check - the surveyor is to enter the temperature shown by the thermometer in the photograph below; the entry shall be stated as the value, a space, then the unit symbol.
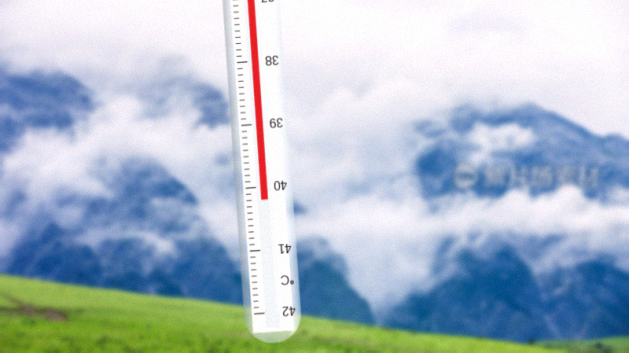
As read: 40.2 °C
